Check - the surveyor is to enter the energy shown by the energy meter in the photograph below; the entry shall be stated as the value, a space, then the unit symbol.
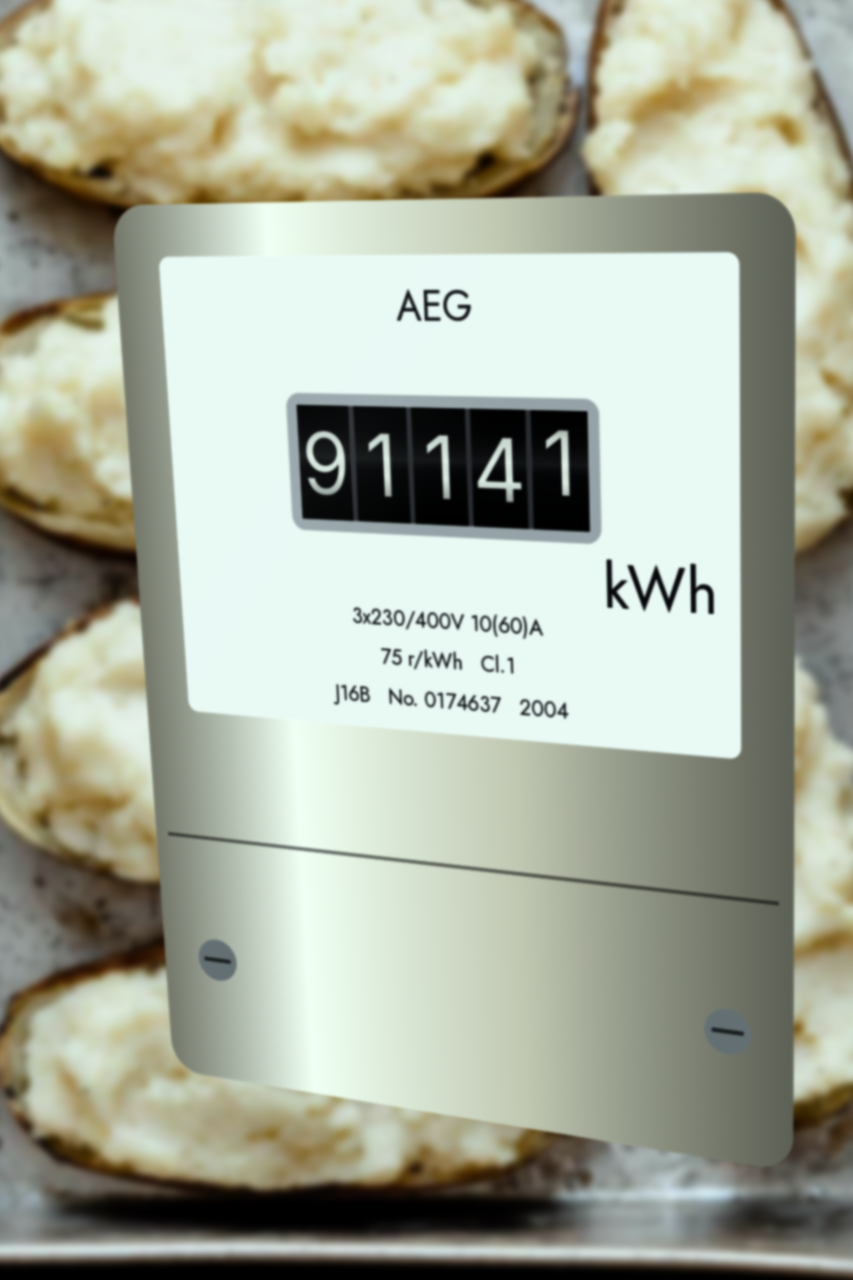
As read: 91141 kWh
